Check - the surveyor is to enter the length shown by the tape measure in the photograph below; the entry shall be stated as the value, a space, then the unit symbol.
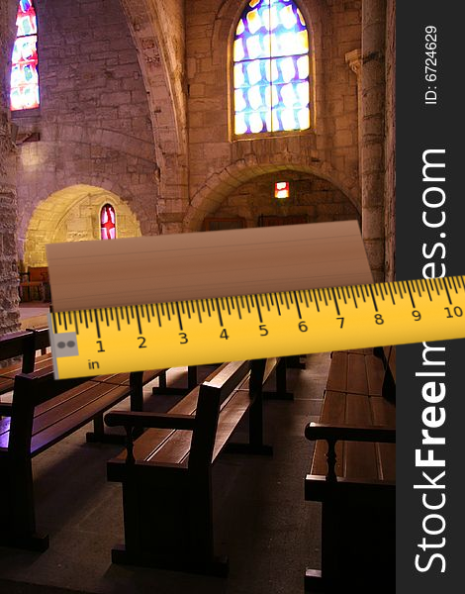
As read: 8.125 in
